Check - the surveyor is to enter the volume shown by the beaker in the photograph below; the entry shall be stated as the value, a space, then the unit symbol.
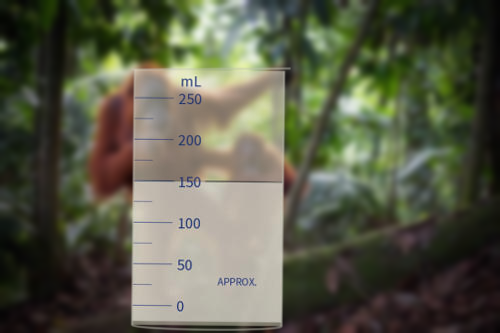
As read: 150 mL
